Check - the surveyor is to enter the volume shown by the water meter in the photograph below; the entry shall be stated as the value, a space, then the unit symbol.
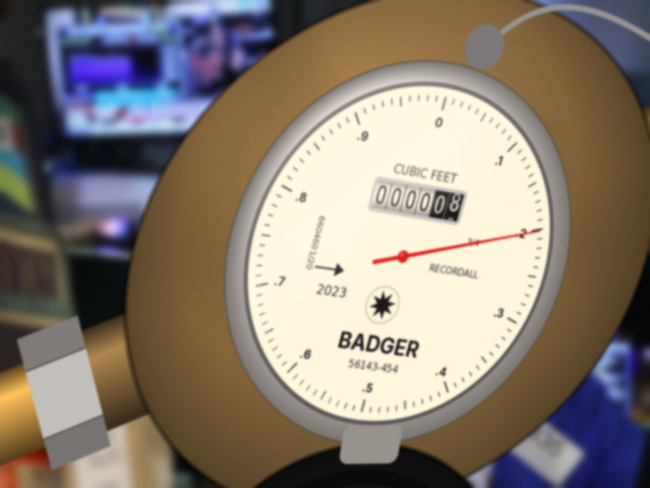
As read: 8.20 ft³
